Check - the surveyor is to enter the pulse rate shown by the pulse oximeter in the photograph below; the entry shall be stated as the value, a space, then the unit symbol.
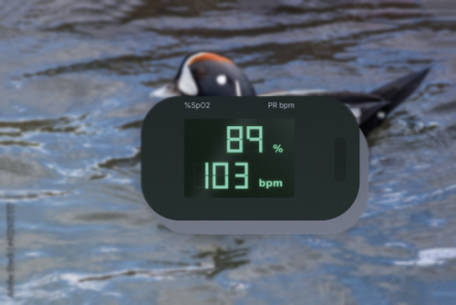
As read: 103 bpm
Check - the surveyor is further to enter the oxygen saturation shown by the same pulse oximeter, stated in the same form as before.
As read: 89 %
